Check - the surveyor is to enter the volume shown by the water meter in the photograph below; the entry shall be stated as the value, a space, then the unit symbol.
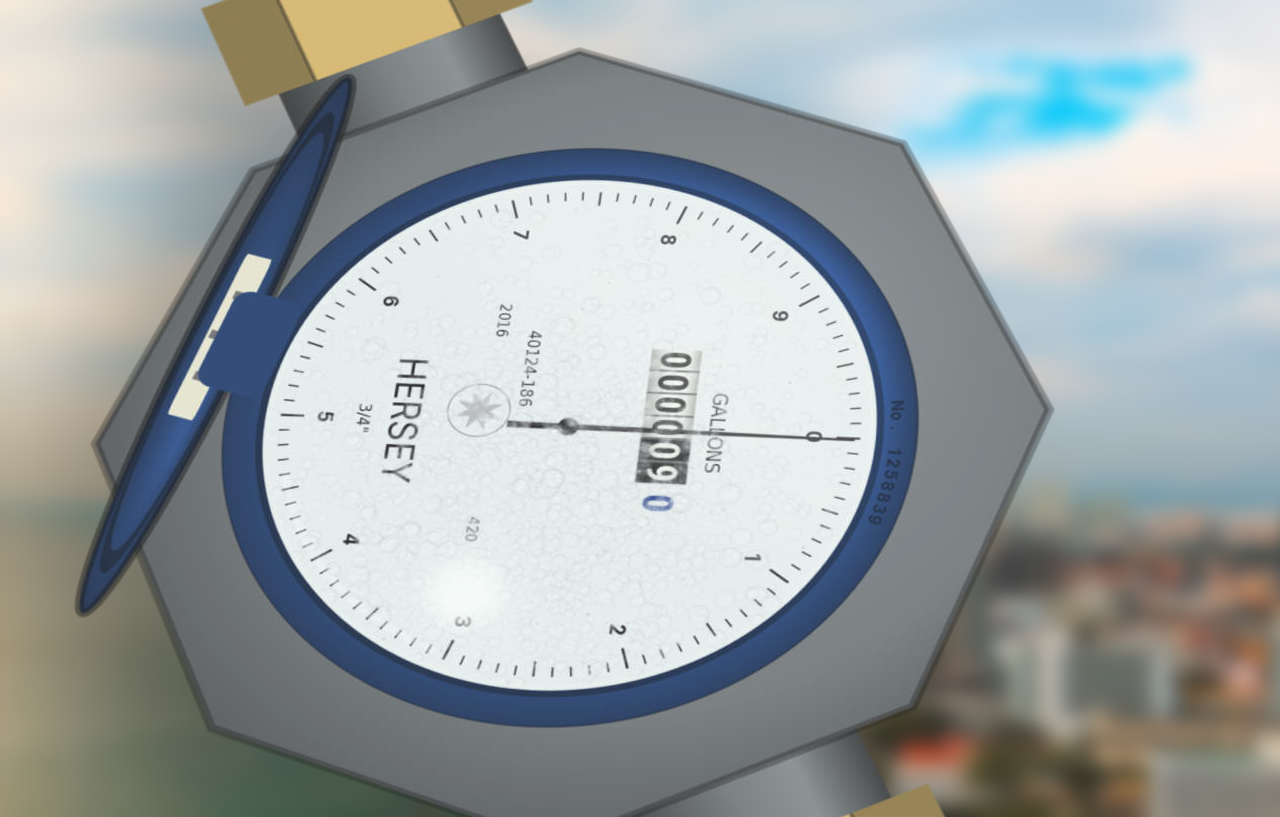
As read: 90.0 gal
